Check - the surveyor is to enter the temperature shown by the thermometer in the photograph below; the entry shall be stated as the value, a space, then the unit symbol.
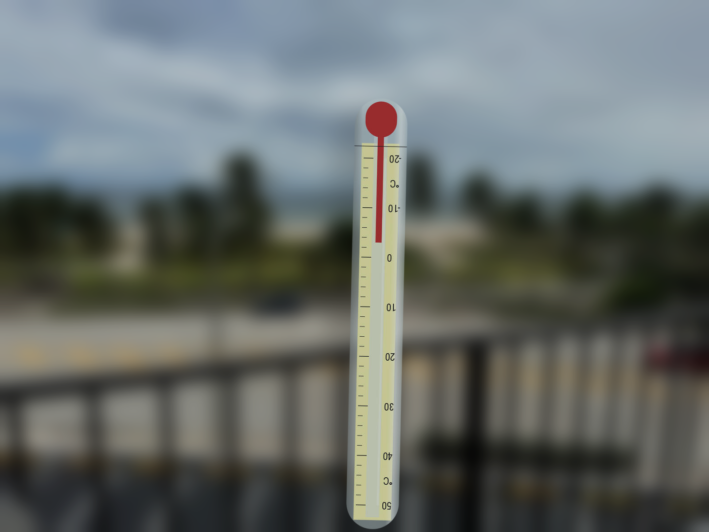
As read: -3 °C
